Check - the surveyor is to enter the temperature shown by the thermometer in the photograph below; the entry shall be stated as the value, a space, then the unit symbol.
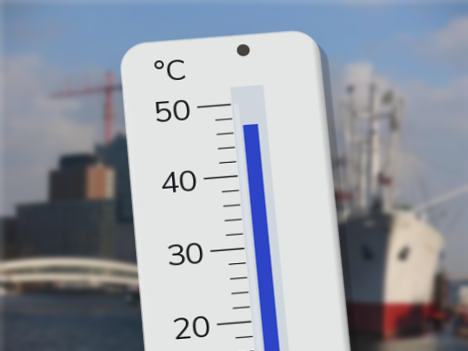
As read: 47 °C
